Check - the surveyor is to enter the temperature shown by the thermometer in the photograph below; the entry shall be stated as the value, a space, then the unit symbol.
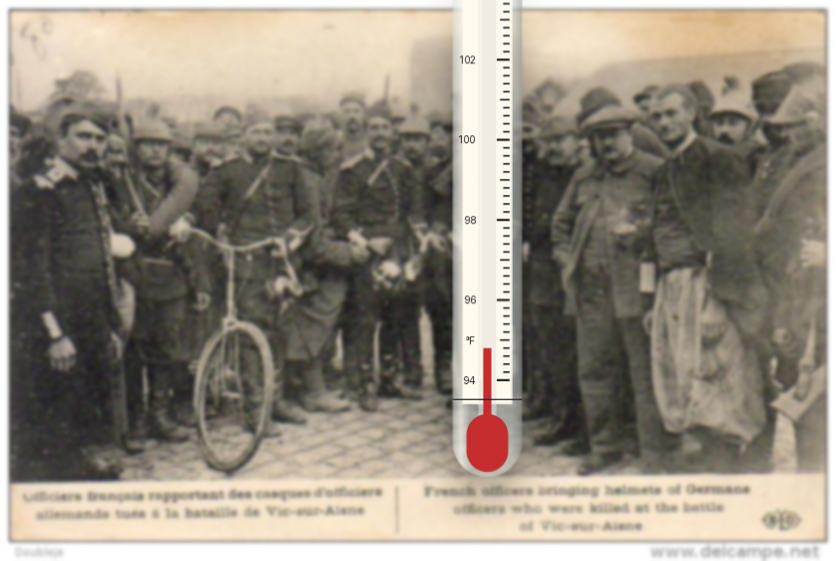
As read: 94.8 °F
